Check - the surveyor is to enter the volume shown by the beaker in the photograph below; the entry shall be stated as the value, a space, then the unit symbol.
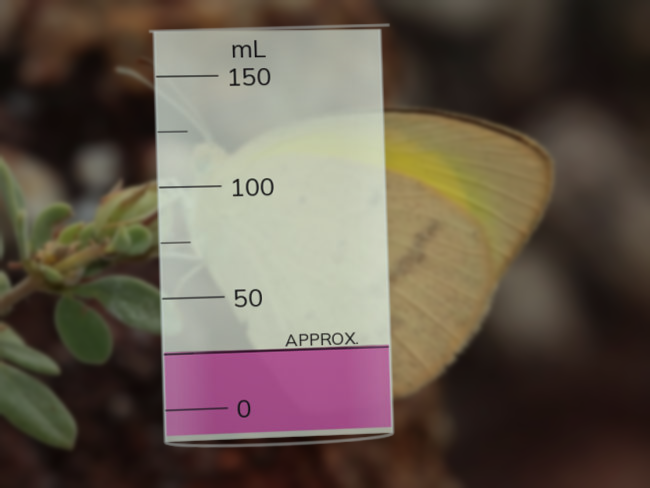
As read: 25 mL
